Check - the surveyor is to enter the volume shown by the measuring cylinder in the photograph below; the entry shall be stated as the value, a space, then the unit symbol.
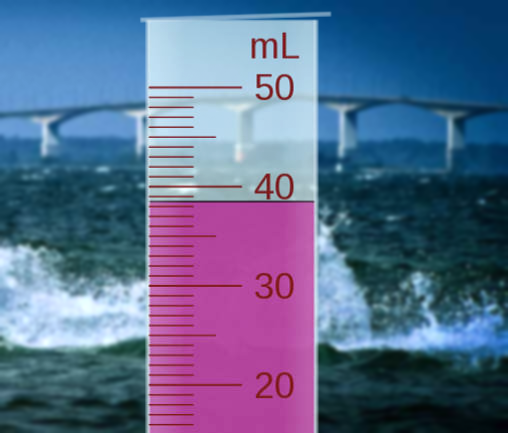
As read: 38.5 mL
